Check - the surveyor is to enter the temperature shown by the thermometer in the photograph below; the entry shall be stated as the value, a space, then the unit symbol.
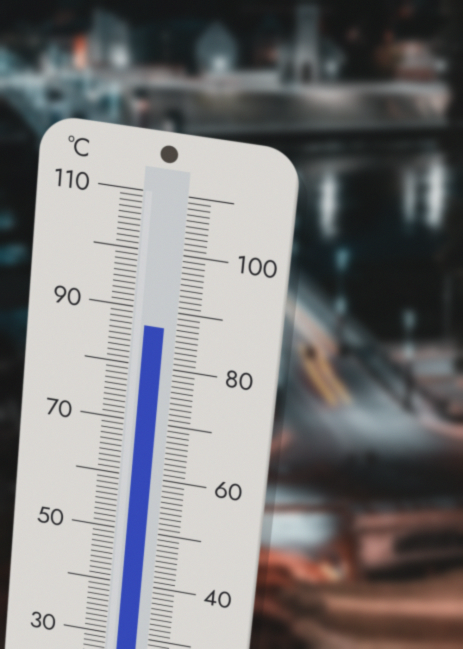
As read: 87 °C
